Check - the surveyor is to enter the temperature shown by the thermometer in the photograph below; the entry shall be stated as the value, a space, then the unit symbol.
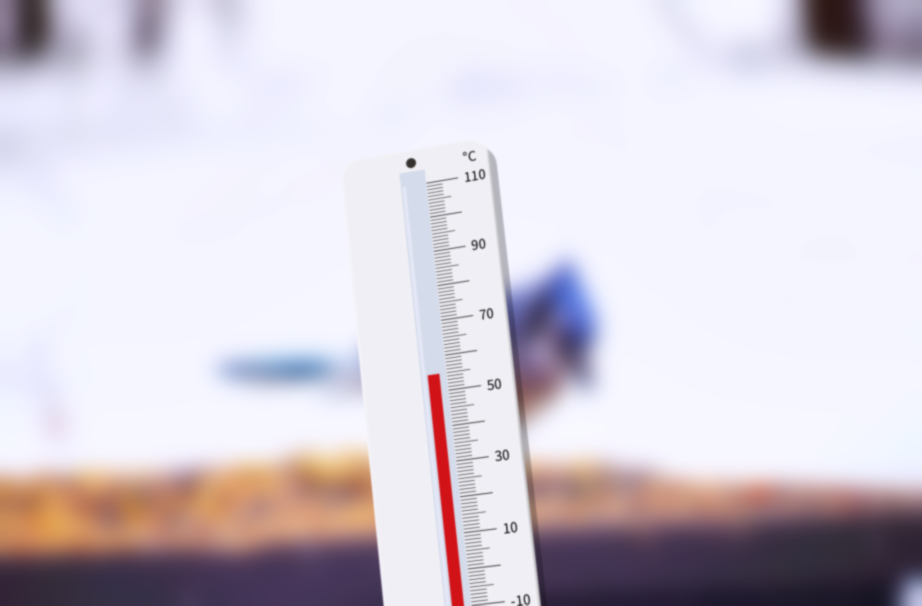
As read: 55 °C
